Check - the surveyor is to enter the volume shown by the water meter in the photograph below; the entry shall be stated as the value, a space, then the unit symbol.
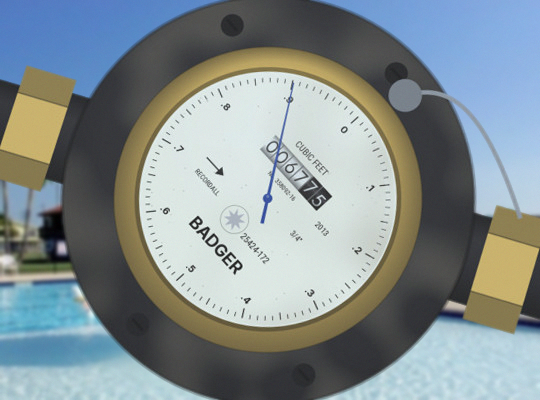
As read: 6774.90 ft³
